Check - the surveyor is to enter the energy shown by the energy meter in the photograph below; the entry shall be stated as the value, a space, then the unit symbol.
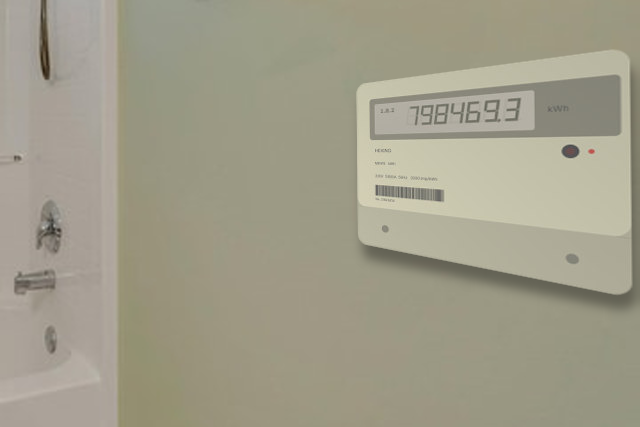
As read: 798469.3 kWh
